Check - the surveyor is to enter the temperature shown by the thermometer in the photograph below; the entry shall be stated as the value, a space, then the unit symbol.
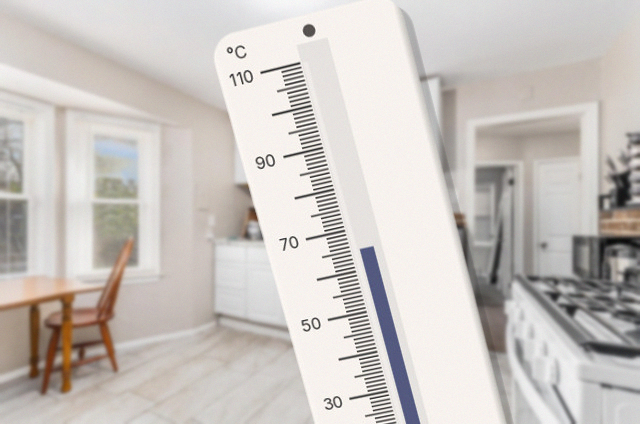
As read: 65 °C
